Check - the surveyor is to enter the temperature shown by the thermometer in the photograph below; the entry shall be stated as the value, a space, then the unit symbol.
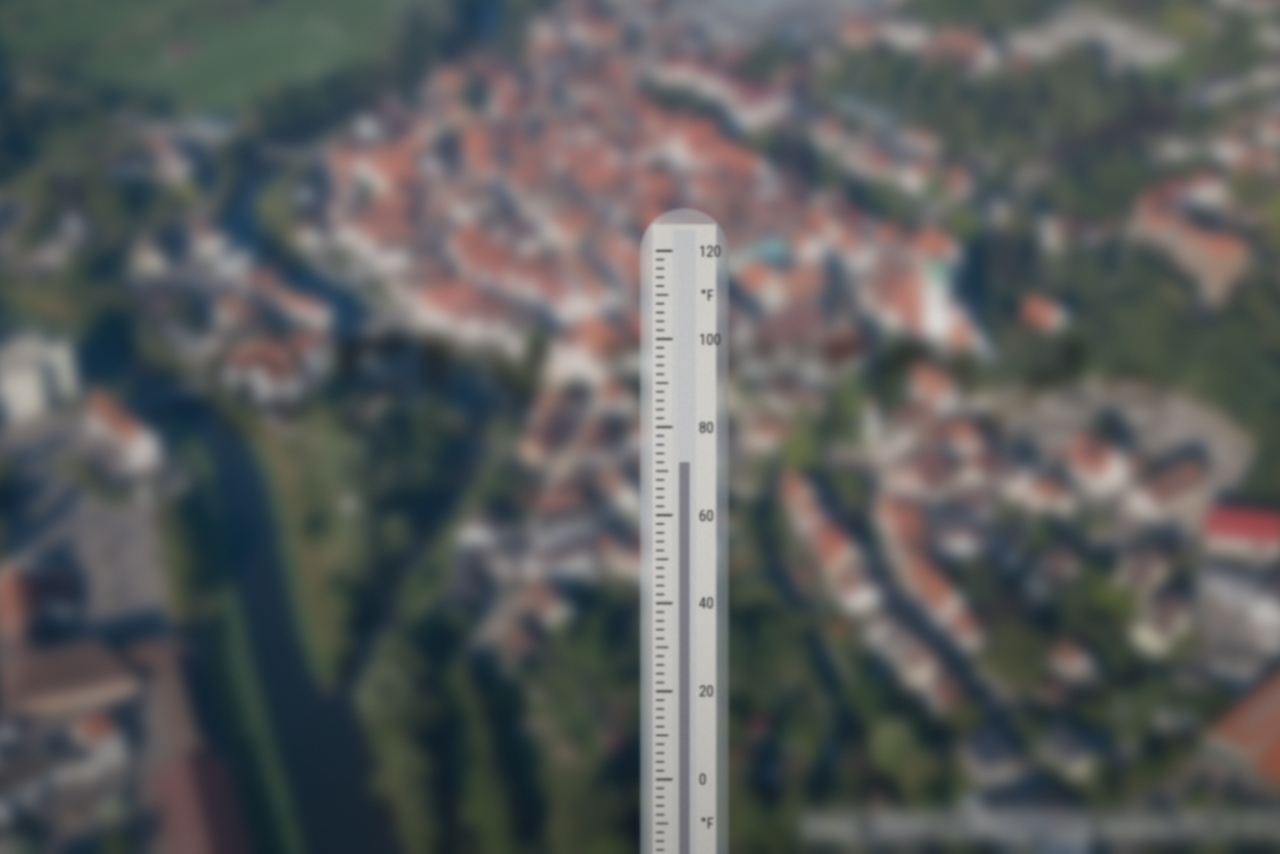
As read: 72 °F
